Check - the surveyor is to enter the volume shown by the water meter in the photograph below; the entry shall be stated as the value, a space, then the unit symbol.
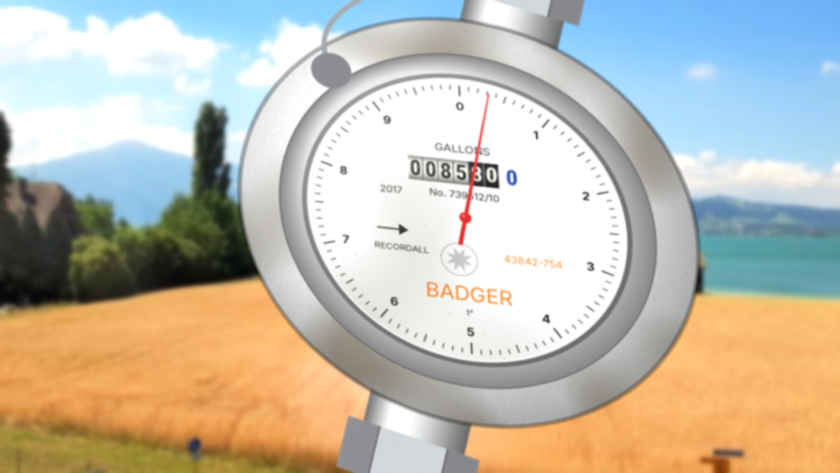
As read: 85800.3 gal
